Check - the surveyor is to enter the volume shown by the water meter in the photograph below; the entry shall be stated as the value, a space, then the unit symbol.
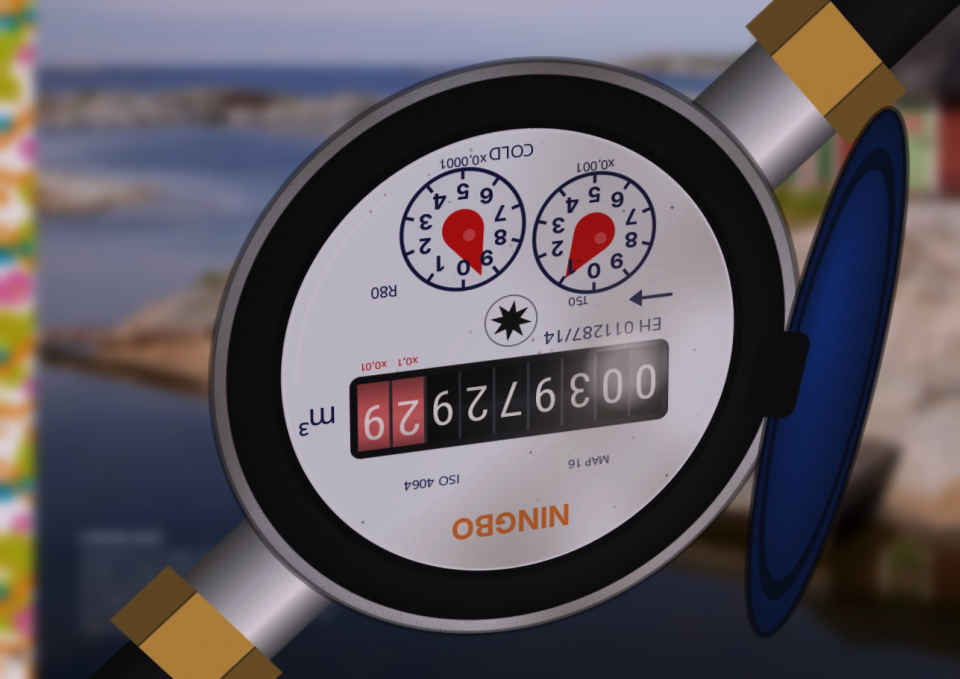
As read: 39729.2909 m³
